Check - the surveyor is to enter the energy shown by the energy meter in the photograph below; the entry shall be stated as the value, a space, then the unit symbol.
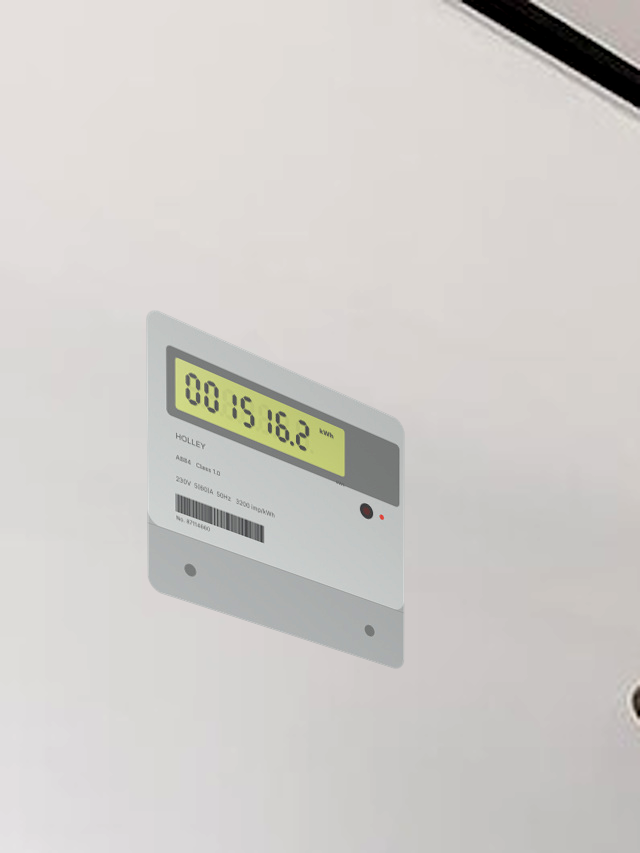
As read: 1516.2 kWh
